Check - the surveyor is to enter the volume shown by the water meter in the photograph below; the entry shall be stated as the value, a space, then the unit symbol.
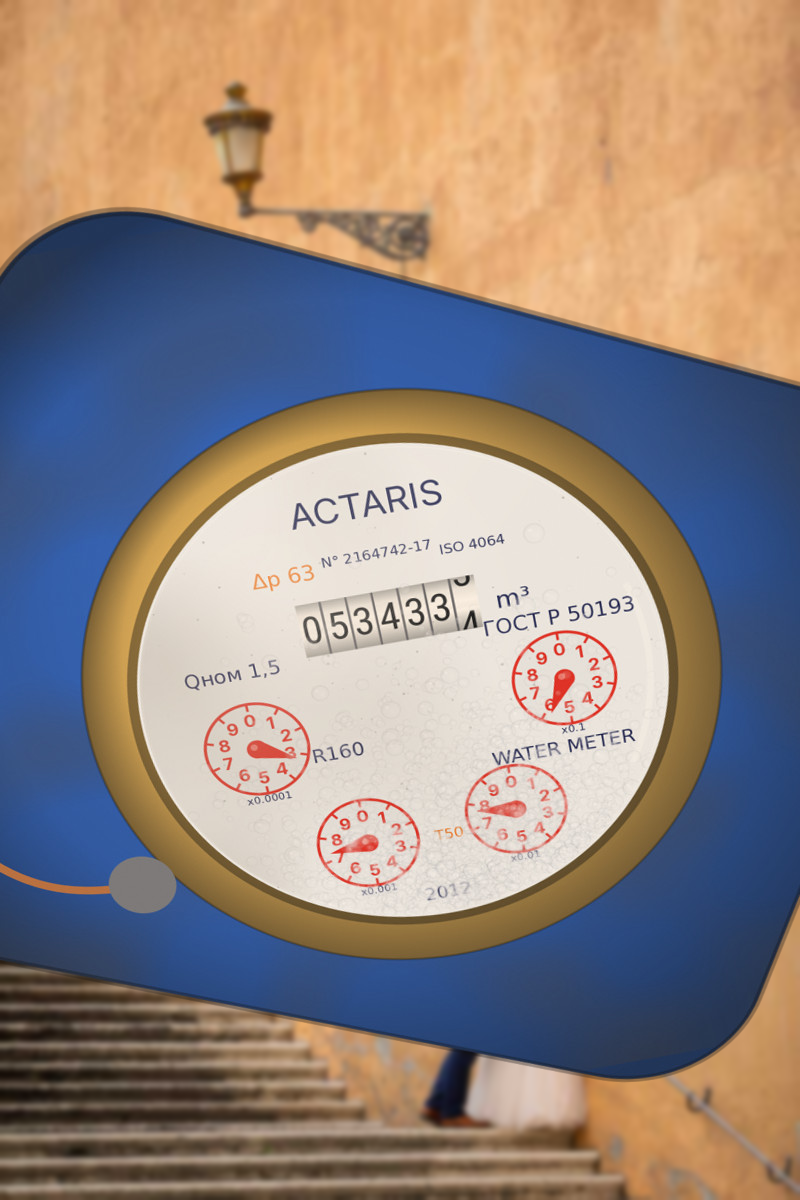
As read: 534333.5773 m³
